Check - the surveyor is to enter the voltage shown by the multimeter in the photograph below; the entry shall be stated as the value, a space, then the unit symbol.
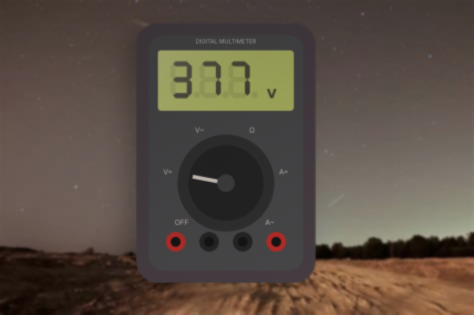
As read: 377 V
